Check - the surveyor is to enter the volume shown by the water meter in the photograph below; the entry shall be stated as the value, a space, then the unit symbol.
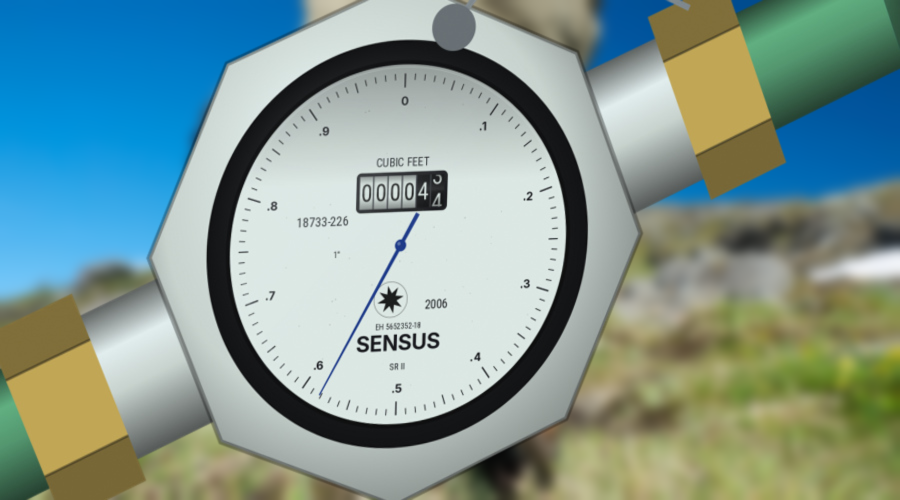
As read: 43.58 ft³
